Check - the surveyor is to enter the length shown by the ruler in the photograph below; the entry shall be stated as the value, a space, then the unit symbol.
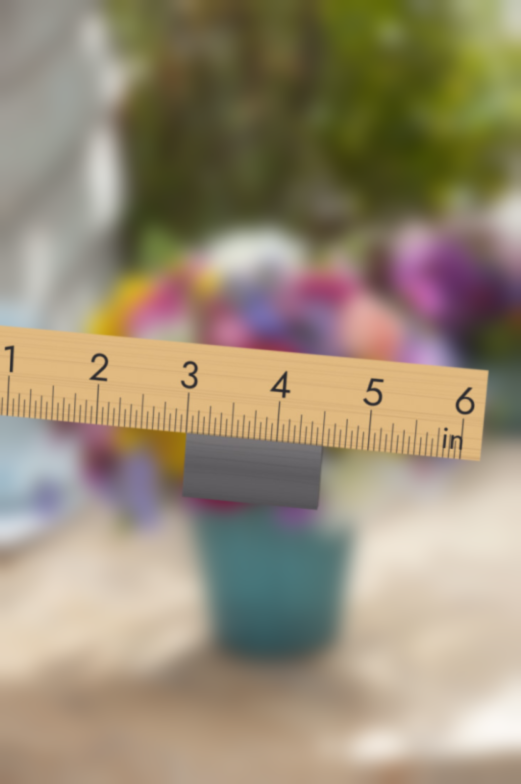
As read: 1.5 in
